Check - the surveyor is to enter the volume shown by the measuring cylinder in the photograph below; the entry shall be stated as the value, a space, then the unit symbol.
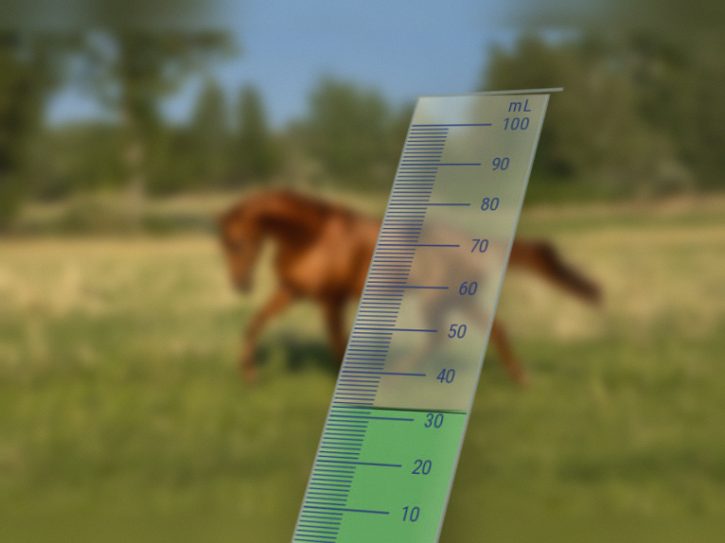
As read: 32 mL
